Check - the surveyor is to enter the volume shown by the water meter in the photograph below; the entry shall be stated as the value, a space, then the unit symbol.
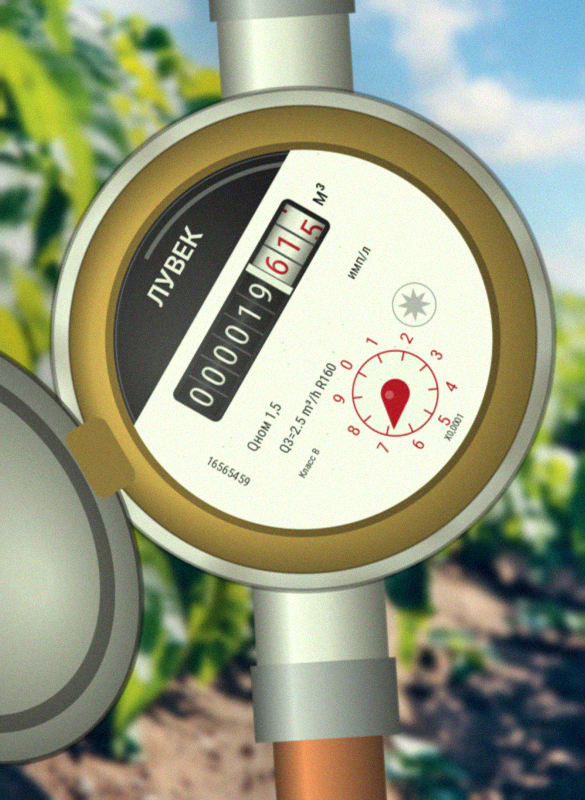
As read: 19.6146 m³
